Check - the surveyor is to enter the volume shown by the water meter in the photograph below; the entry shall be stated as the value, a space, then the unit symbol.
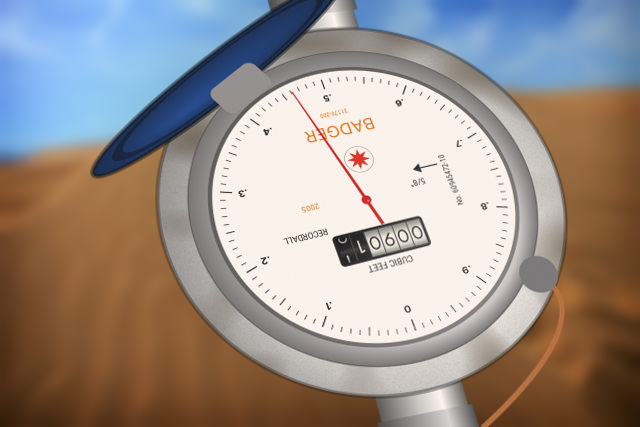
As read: 9011.46 ft³
